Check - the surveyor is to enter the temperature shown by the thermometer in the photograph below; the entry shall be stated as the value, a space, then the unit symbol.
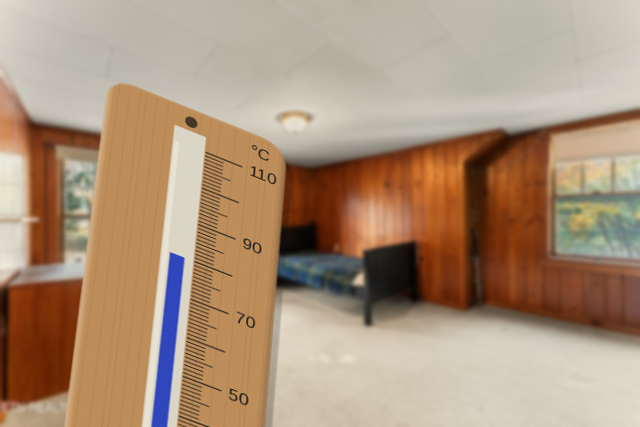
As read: 80 °C
